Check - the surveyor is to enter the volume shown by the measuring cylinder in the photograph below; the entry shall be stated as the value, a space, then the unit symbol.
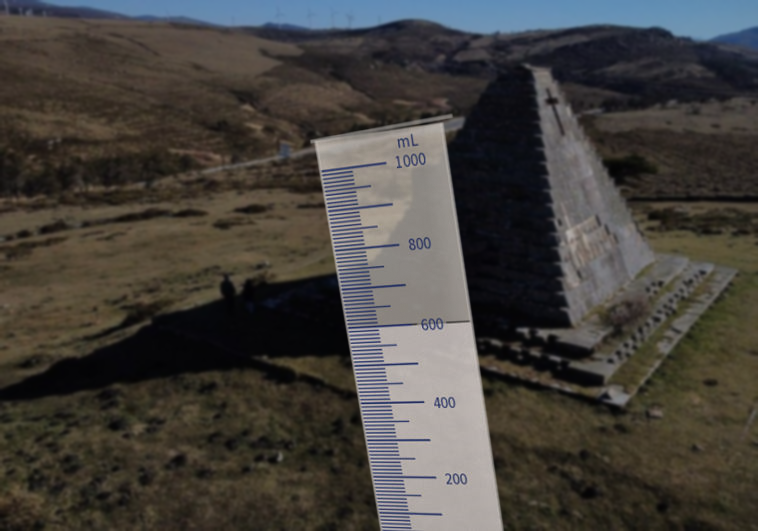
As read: 600 mL
